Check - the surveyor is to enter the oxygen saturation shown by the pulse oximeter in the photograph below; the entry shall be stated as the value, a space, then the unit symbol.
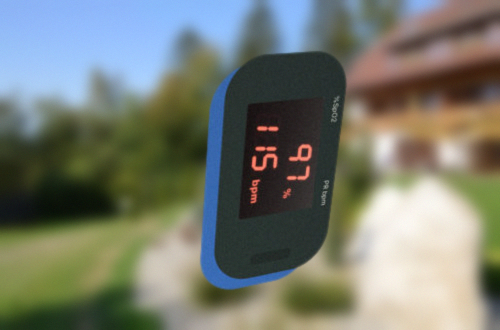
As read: 97 %
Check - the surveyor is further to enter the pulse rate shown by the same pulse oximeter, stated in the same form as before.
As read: 115 bpm
